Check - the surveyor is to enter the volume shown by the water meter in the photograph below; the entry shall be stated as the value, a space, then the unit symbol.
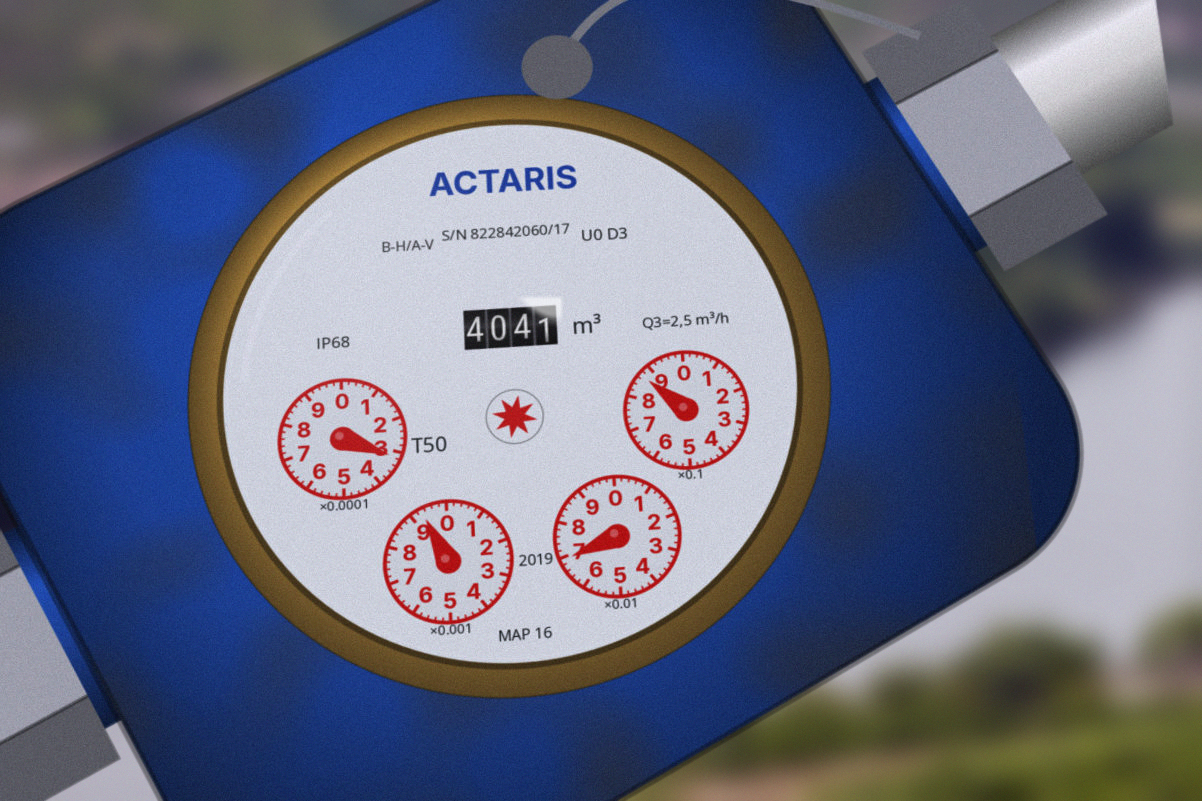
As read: 4040.8693 m³
